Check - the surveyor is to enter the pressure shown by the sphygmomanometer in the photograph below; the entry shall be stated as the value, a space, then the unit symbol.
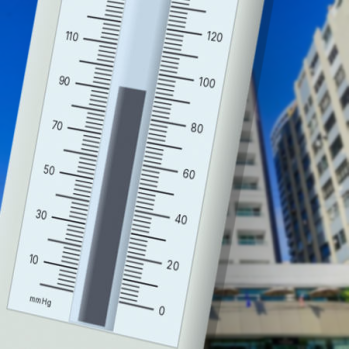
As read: 92 mmHg
